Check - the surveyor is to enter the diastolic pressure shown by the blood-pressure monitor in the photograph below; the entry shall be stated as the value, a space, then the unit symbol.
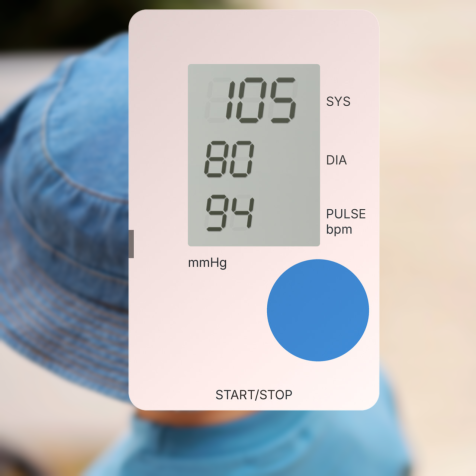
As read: 80 mmHg
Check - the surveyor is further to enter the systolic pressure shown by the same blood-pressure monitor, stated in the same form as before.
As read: 105 mmHg
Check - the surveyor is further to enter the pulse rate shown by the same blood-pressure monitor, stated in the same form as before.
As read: 94 bpm
